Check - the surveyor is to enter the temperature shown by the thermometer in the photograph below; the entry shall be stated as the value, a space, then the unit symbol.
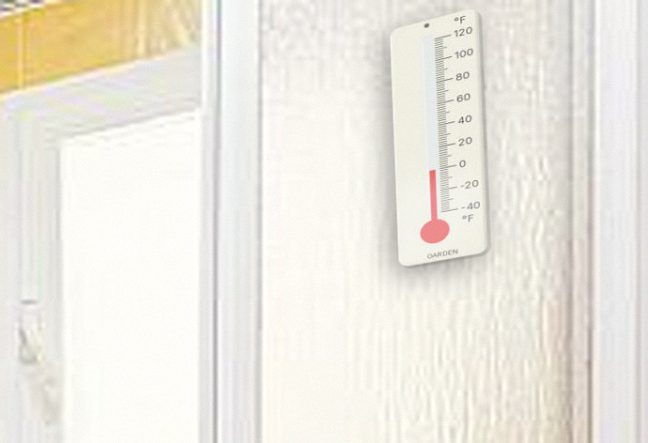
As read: 0 °F
